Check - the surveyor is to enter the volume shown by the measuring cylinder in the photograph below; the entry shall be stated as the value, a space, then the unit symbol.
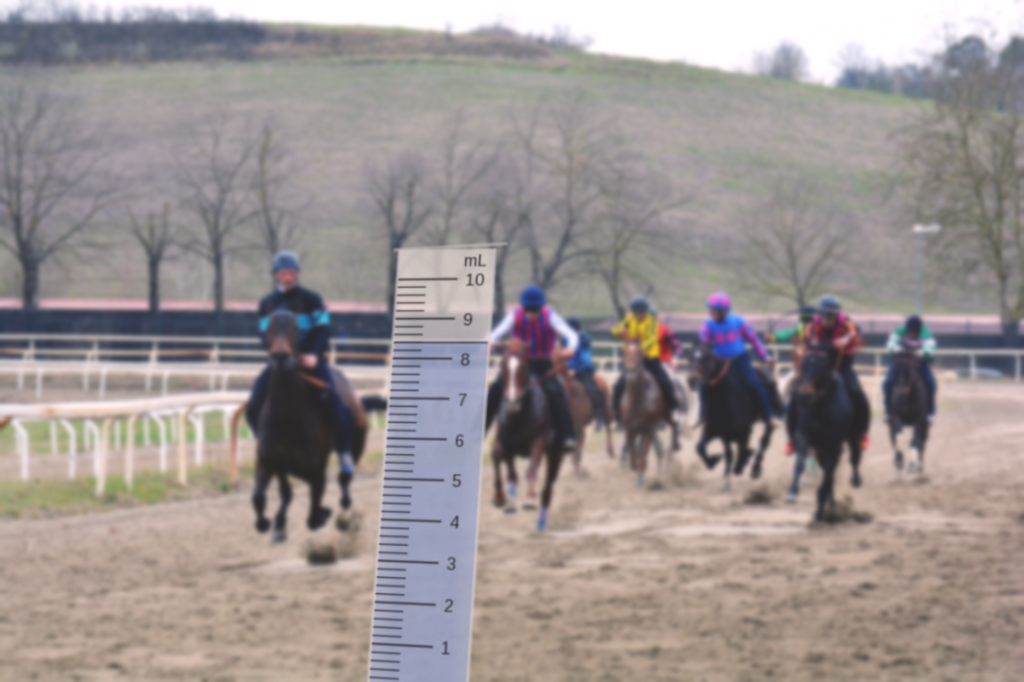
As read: 8.4 mL
